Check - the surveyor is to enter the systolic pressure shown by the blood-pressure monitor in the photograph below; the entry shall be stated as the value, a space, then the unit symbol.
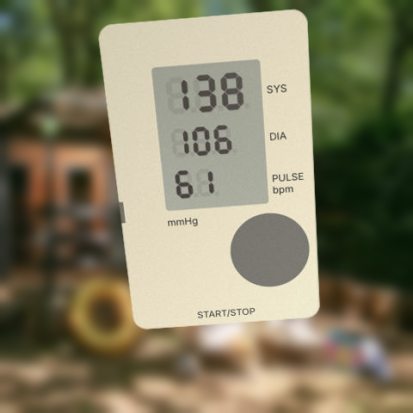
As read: 138 mmHg
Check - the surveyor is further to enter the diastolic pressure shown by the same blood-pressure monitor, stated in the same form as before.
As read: 106 mmHg
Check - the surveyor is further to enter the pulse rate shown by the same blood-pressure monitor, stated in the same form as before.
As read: 61 bpm
